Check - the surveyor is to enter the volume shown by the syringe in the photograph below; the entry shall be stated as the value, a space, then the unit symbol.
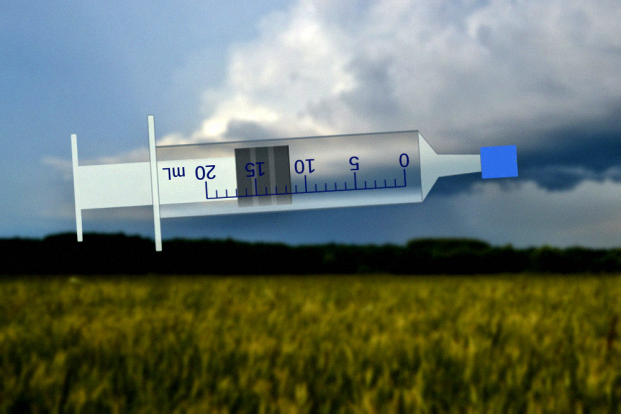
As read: 11.5 mL
